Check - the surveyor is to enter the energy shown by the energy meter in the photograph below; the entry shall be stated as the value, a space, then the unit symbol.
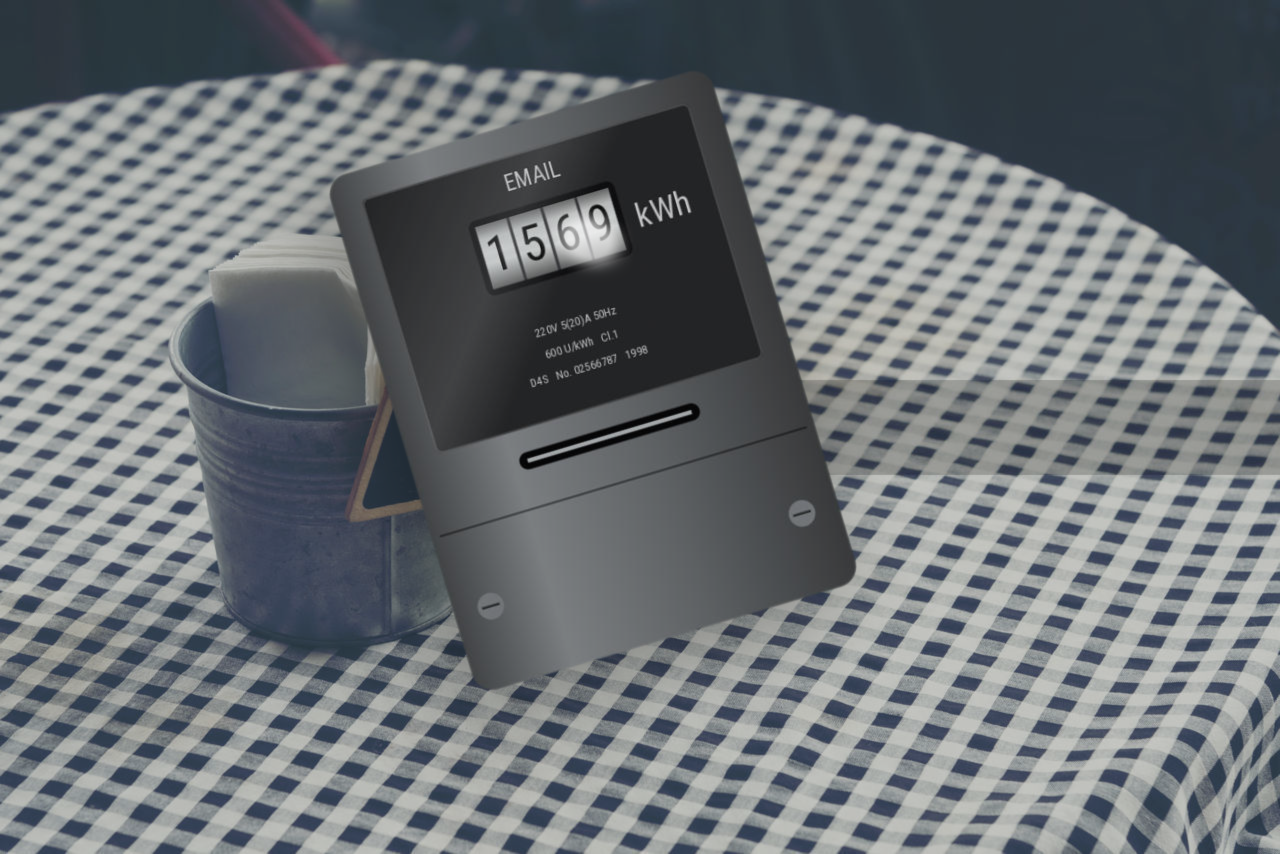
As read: 1569 kWh
